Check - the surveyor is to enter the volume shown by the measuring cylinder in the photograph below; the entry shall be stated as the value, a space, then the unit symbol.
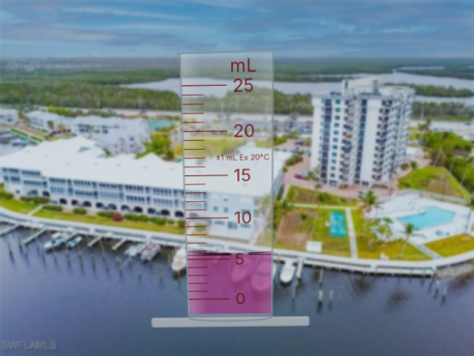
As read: 5.5 mL
